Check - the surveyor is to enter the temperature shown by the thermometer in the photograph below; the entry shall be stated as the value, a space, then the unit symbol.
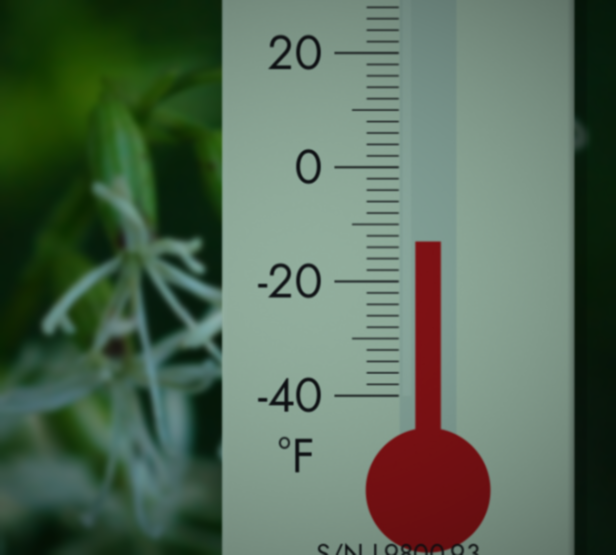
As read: -13 °F
